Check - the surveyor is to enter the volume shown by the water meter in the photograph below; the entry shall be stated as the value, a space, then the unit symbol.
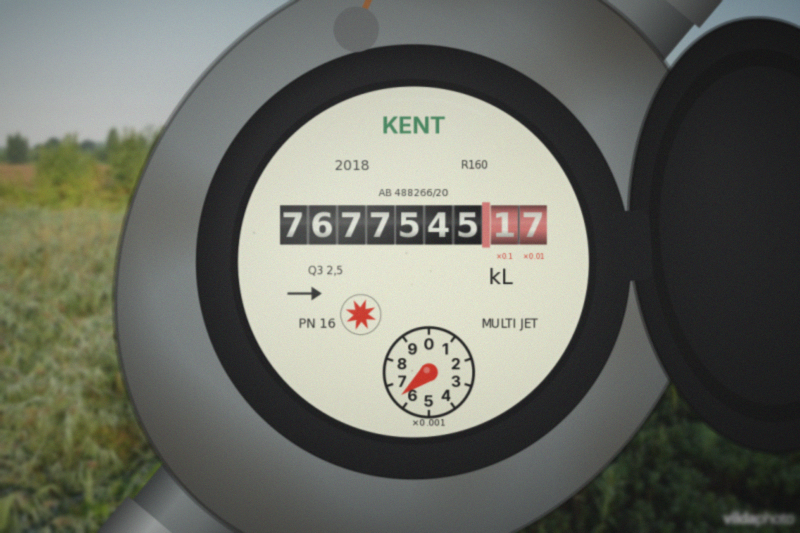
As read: 7677545.176 kL
